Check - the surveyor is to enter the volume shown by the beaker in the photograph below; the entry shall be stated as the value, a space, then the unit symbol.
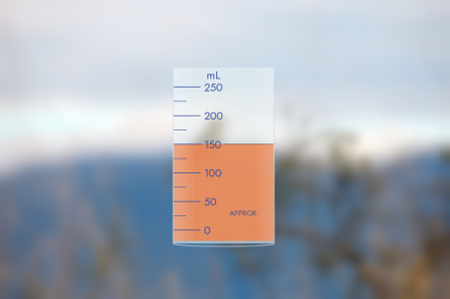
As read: 150 mL
